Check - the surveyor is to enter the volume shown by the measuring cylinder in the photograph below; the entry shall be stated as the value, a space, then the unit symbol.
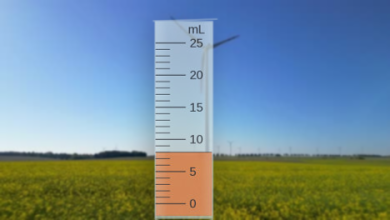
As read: 8 mL
